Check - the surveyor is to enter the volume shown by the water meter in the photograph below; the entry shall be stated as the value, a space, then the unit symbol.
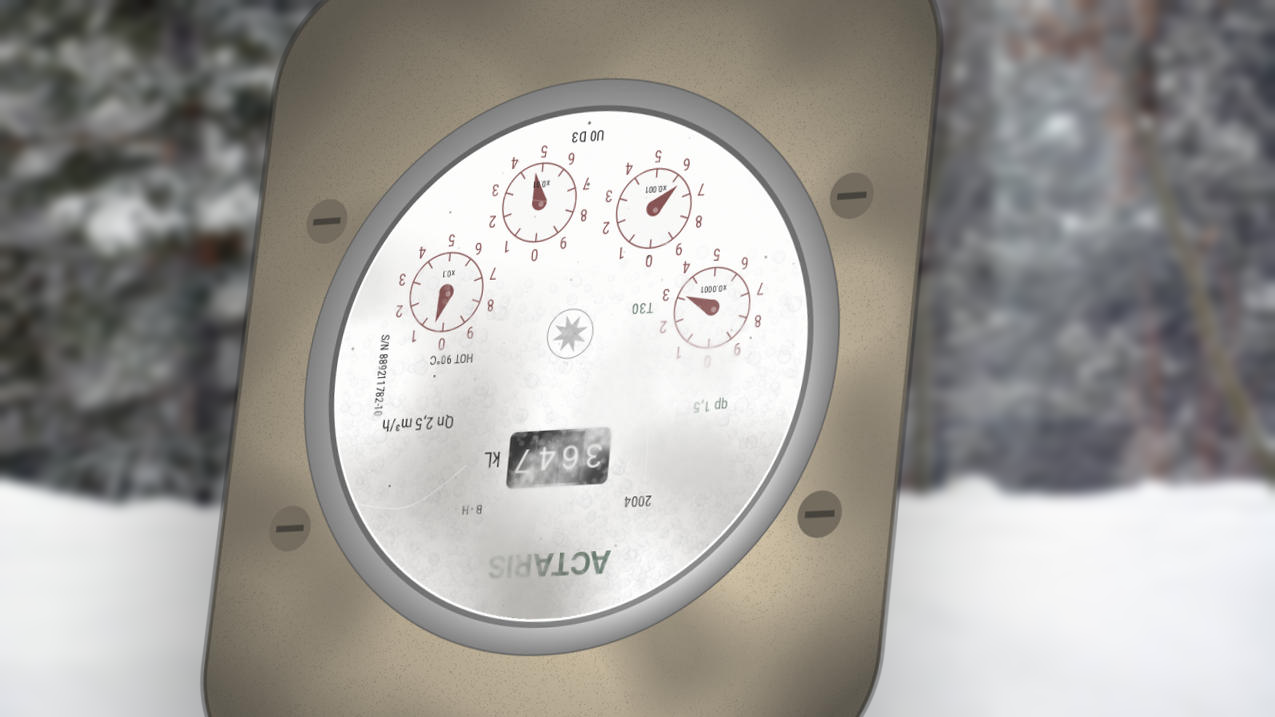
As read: 3647.0463 kL
